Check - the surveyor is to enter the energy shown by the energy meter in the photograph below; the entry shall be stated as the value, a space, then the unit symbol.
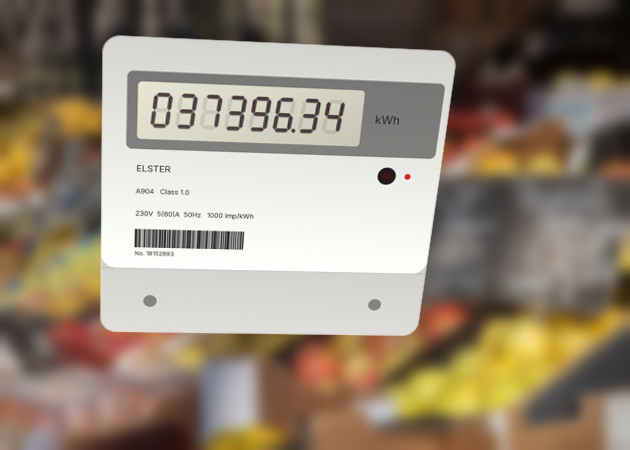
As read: 37396.34 kWh
